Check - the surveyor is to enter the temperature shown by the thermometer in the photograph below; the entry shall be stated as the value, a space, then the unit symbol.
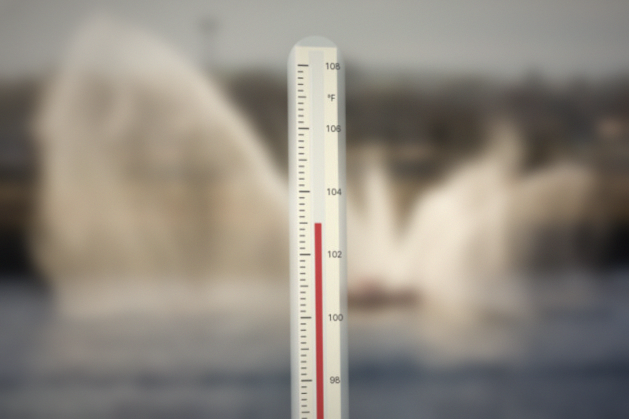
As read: 103 °F
